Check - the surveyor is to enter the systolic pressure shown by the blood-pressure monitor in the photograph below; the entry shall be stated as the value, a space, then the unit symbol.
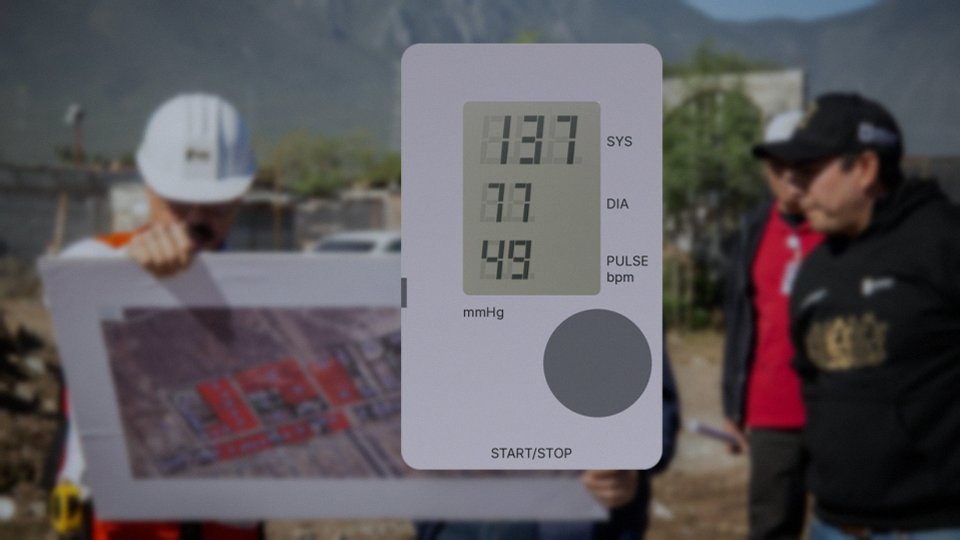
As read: 137 mmHg
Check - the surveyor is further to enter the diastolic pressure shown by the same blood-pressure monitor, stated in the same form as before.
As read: 77 mmHg
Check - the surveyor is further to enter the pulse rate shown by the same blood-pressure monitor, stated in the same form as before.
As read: 49 bpm
